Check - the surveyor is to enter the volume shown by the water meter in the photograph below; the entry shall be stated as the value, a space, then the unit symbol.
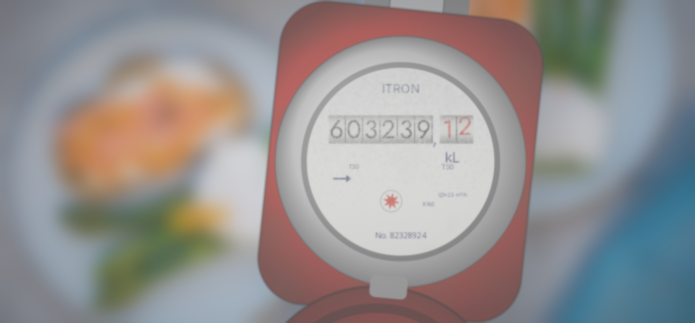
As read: 603239.12 kL
